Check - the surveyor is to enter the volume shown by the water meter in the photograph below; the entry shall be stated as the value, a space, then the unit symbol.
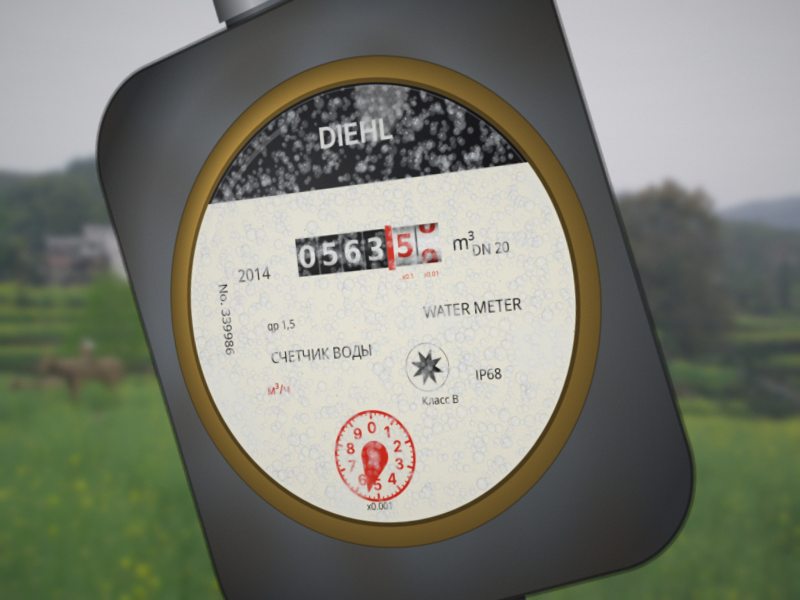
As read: 563.585 m³
